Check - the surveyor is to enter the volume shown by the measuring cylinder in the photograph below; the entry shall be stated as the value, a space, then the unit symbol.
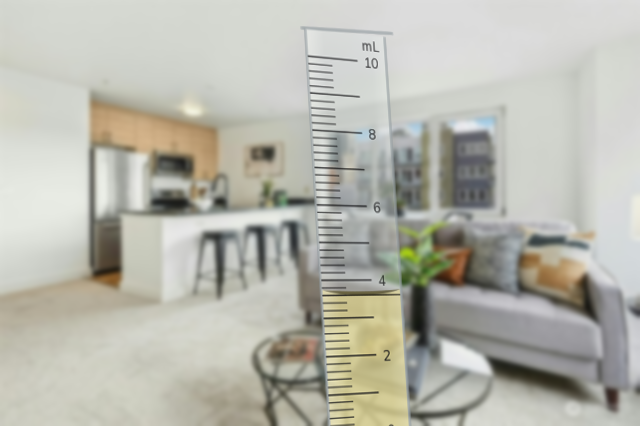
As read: 3.6 mL
